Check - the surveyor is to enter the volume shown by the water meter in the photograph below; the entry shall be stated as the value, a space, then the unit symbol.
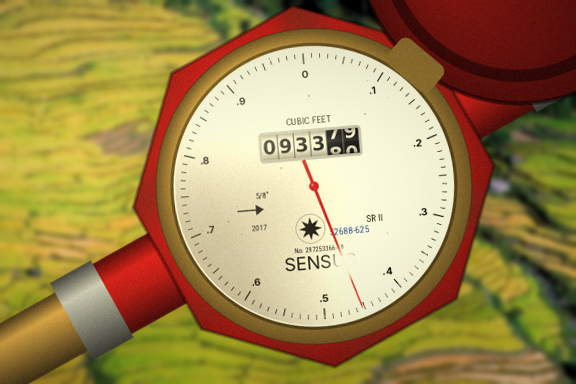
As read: 93379.45 ft³
